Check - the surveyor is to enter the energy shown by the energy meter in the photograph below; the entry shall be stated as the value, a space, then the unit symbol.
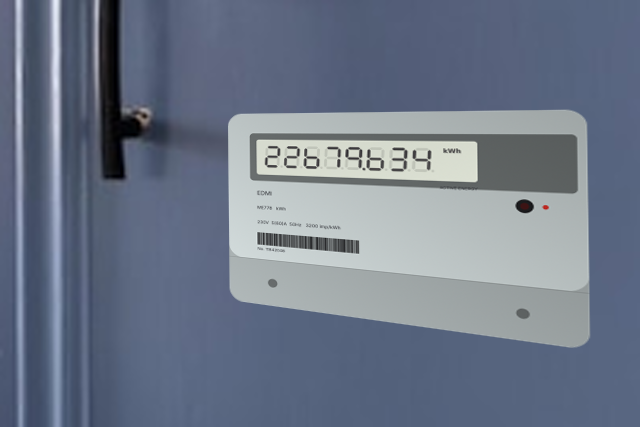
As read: 22679.634 kWh
